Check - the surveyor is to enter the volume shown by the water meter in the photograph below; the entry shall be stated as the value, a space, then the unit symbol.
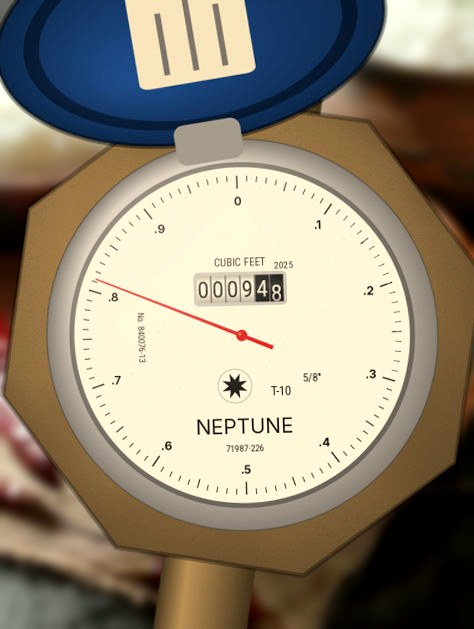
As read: 947.81 ft³
